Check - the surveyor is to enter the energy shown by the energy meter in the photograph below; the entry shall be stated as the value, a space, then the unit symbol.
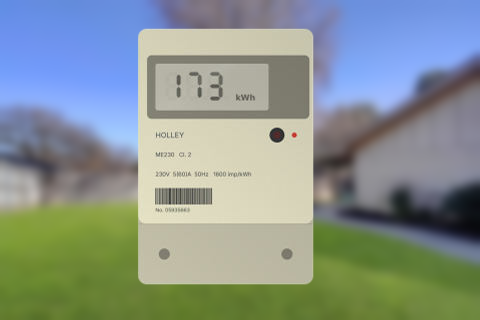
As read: 173 kWh
